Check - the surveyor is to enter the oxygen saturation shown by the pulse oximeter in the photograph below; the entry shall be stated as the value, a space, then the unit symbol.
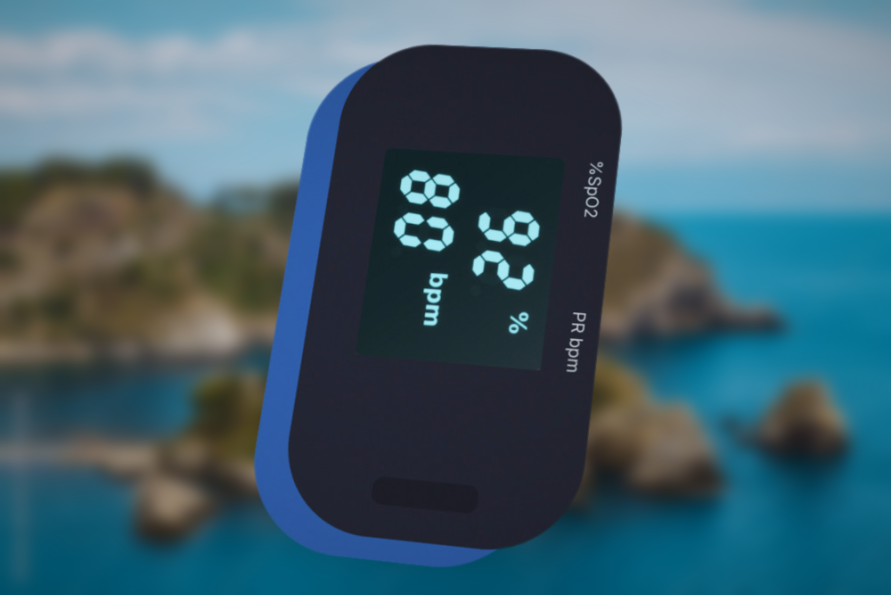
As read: 92 %
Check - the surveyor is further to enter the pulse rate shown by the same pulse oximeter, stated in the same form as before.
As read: 80 bpm
